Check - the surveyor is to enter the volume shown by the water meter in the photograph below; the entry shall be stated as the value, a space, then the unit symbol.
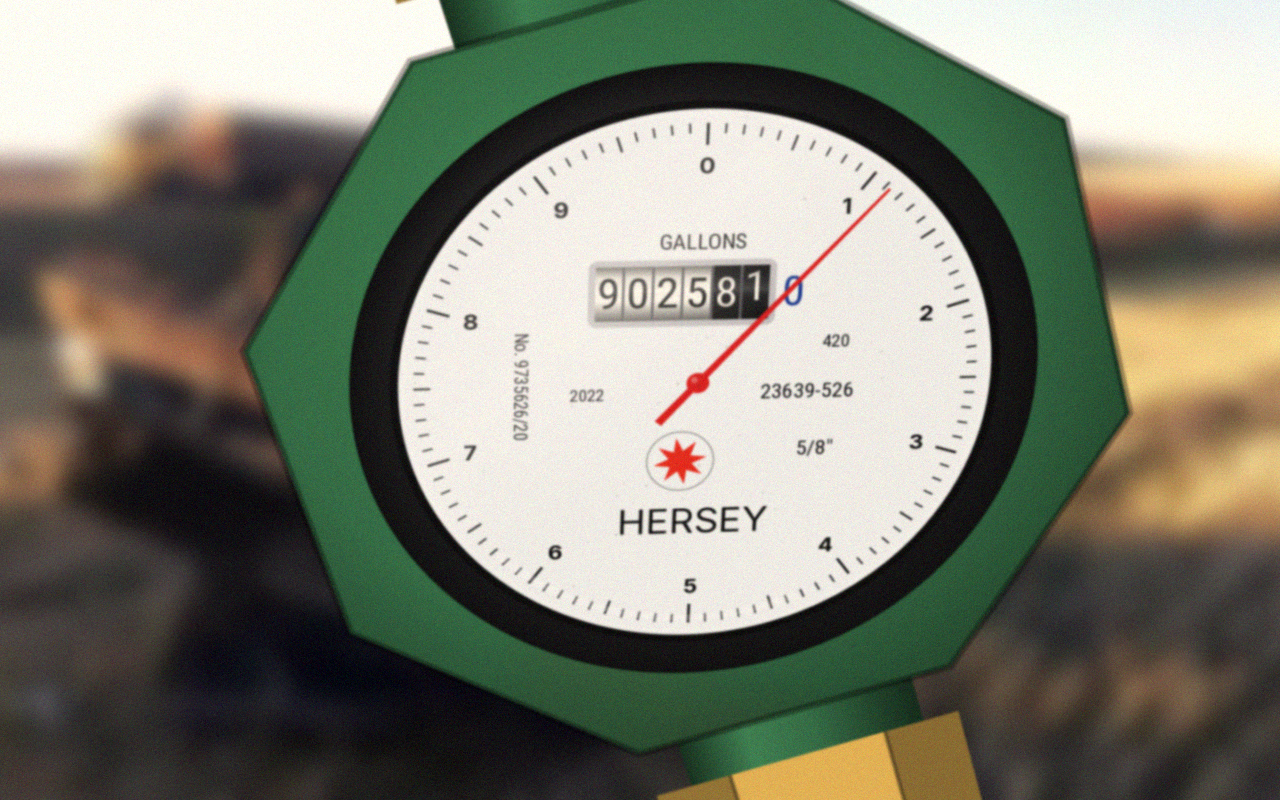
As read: 9025811.1 gal
